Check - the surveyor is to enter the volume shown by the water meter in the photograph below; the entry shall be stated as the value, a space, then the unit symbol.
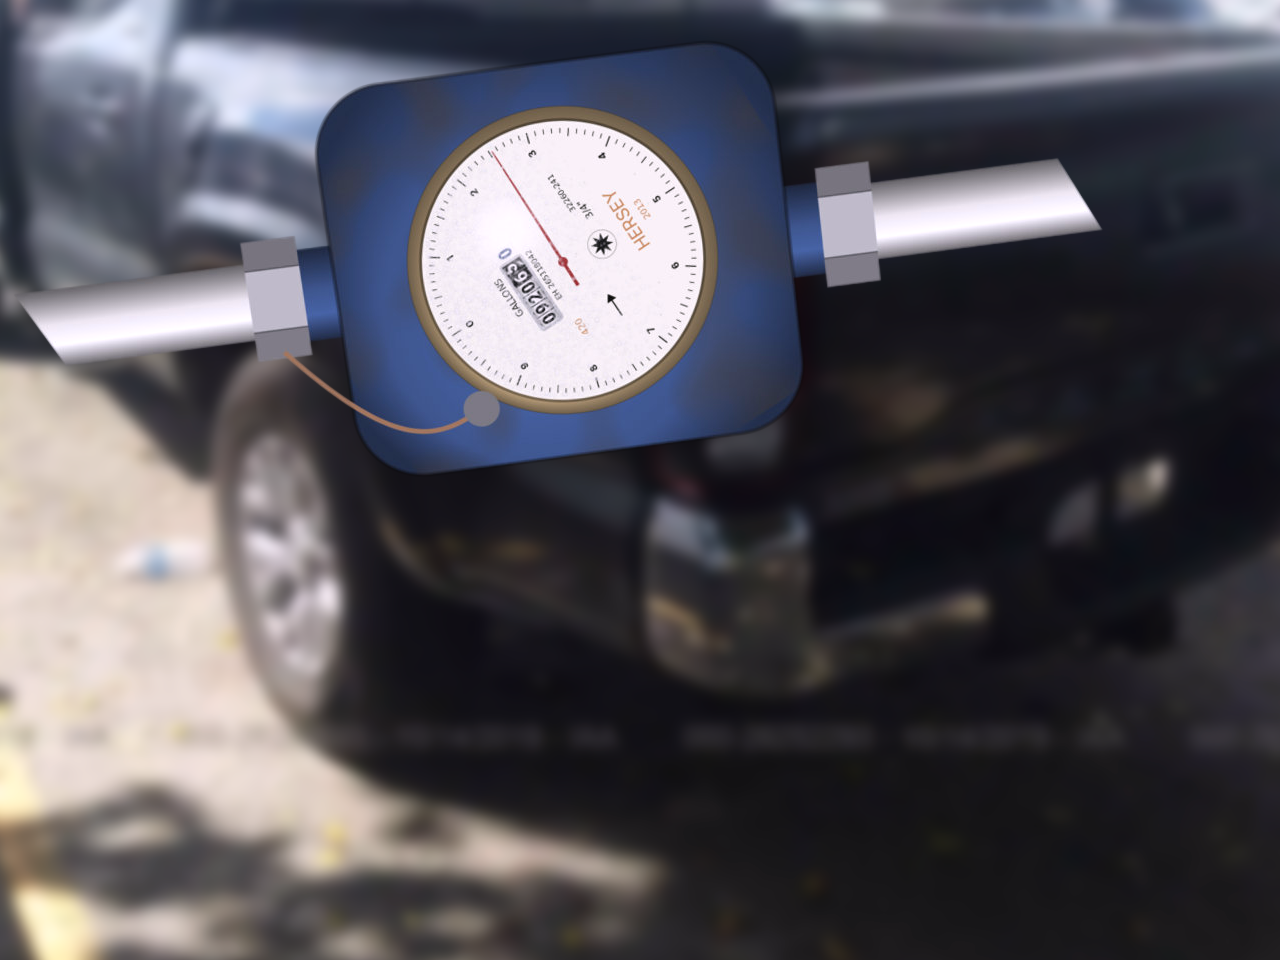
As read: 920652.5 gal
